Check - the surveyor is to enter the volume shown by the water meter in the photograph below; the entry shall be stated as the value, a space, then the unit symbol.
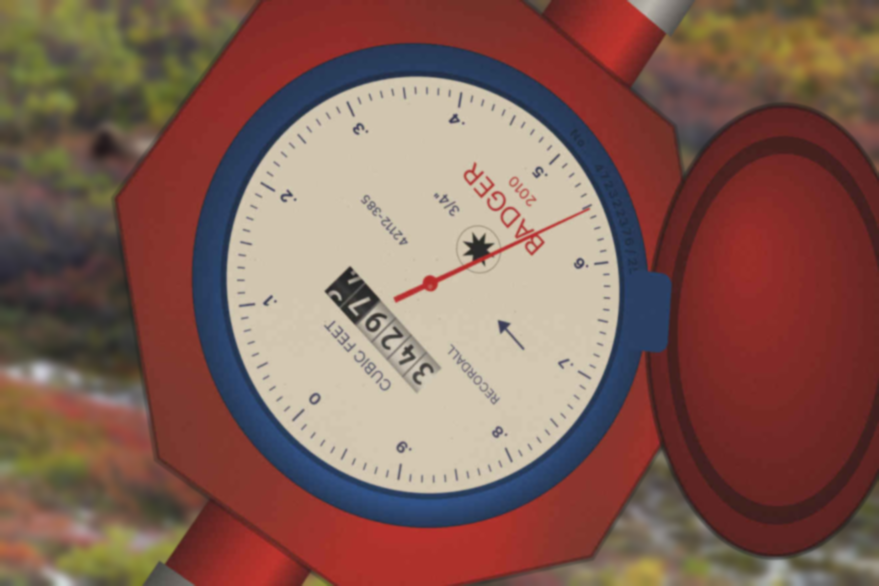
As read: 342973.55 ft³
